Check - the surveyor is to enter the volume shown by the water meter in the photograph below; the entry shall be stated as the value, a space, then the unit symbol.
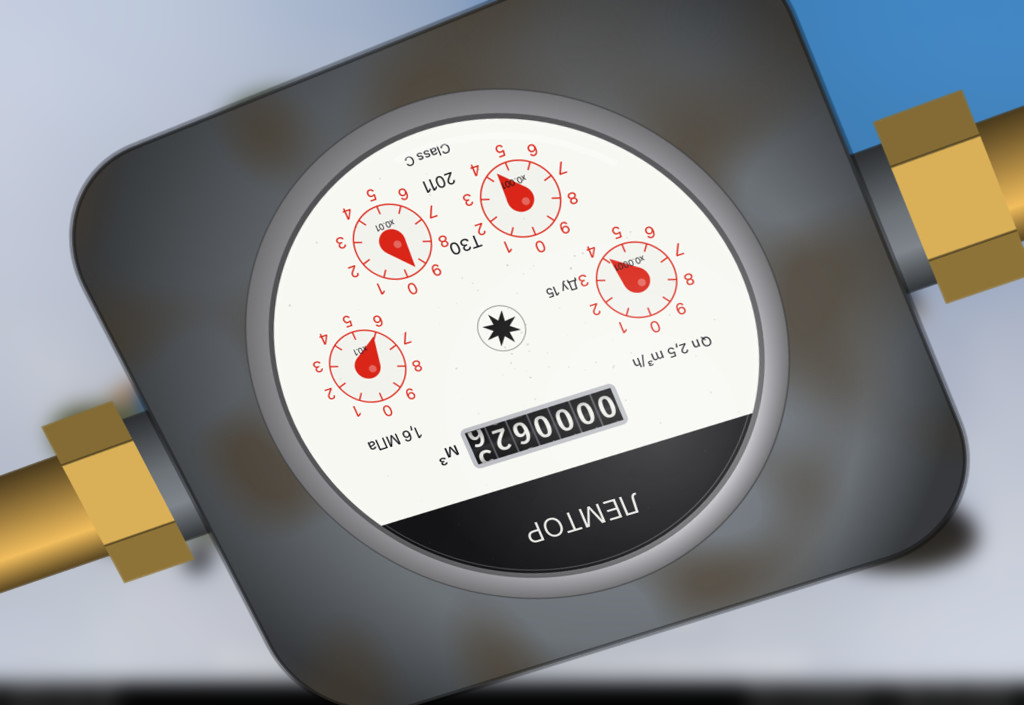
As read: 625.5944 m³
